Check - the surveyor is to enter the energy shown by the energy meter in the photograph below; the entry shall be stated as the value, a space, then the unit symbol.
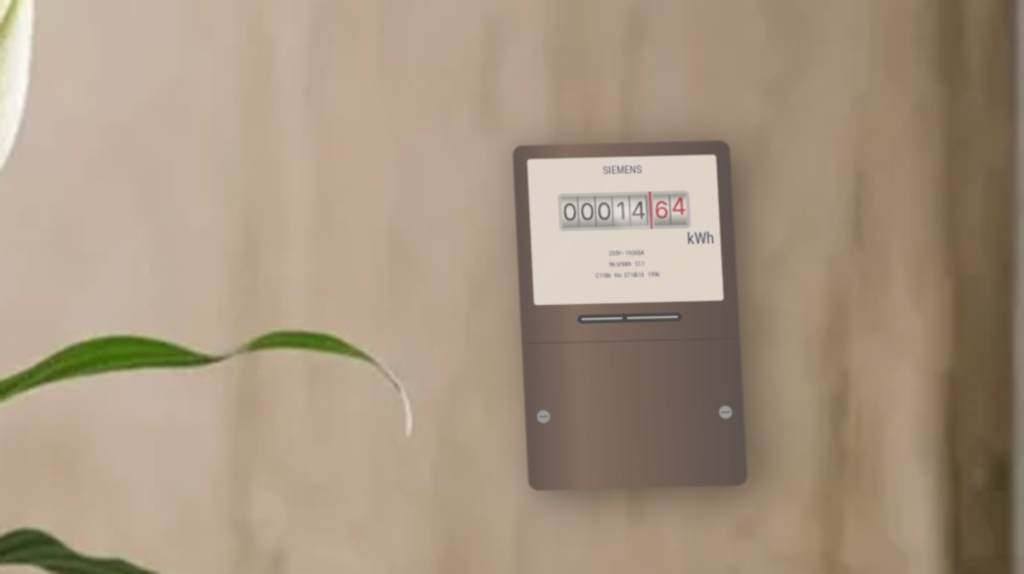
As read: 14.64 kWh
